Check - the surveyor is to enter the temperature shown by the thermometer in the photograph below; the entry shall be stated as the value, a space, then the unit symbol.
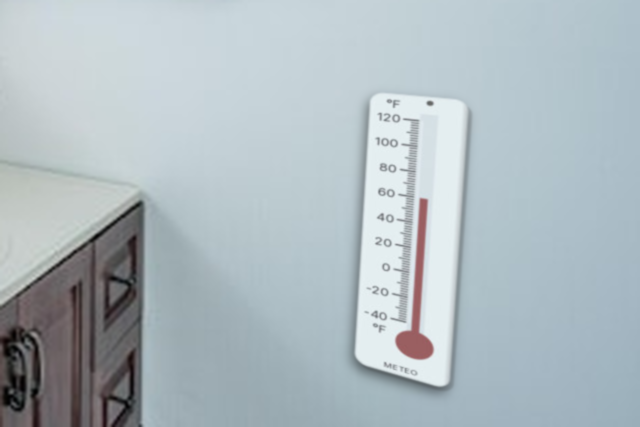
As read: 60 °F
